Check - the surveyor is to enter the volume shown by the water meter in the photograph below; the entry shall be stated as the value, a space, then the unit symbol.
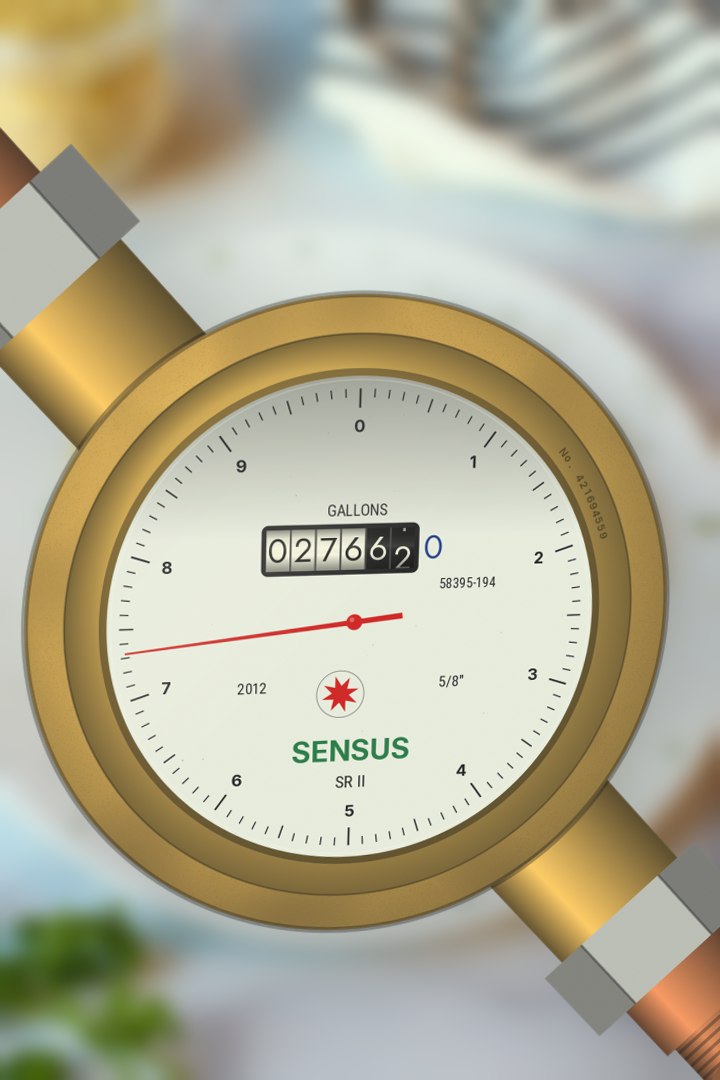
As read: 276617.3 gal
